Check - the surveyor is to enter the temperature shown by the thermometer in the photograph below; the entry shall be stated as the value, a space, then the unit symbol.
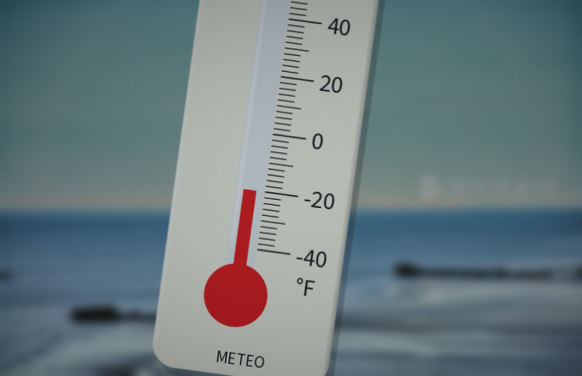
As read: -20 °F
